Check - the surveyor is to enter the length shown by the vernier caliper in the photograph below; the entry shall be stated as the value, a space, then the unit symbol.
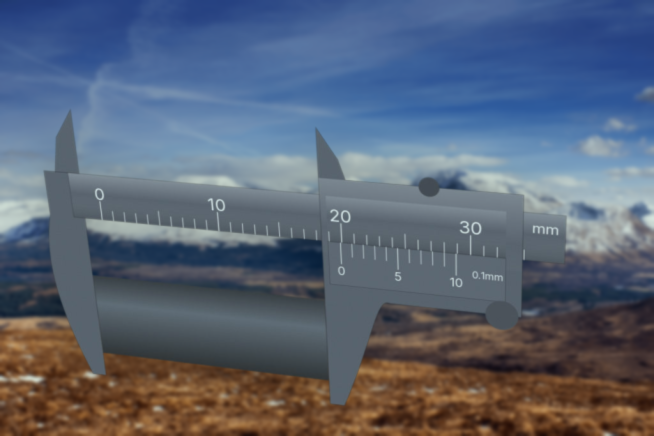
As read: 19.9 mm
